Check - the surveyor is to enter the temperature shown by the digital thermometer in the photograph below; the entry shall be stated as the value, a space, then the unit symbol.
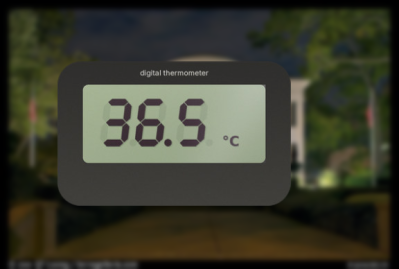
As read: 36.5 °C
